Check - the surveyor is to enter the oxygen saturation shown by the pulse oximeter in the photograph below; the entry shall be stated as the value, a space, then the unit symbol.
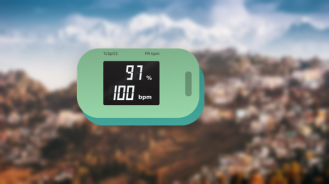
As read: 97 %
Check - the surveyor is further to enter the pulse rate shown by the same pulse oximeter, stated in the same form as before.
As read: 100 bpm
